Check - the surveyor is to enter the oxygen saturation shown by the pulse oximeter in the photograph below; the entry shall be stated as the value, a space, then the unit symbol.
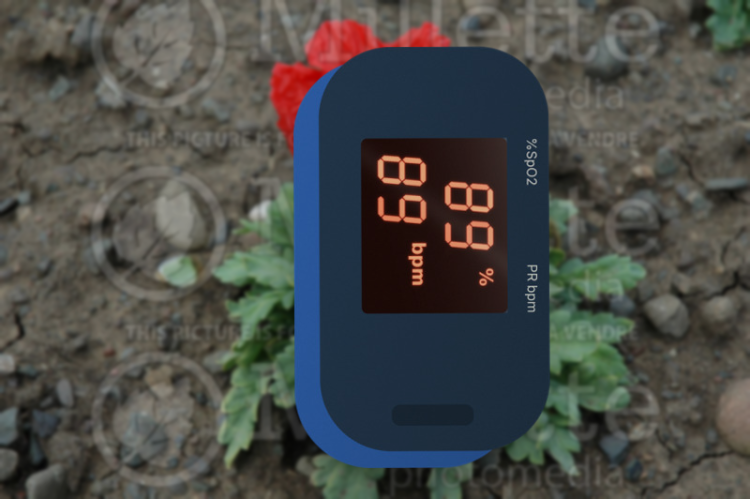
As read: 89 %
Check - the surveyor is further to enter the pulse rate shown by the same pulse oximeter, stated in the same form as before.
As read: 89 bpm
